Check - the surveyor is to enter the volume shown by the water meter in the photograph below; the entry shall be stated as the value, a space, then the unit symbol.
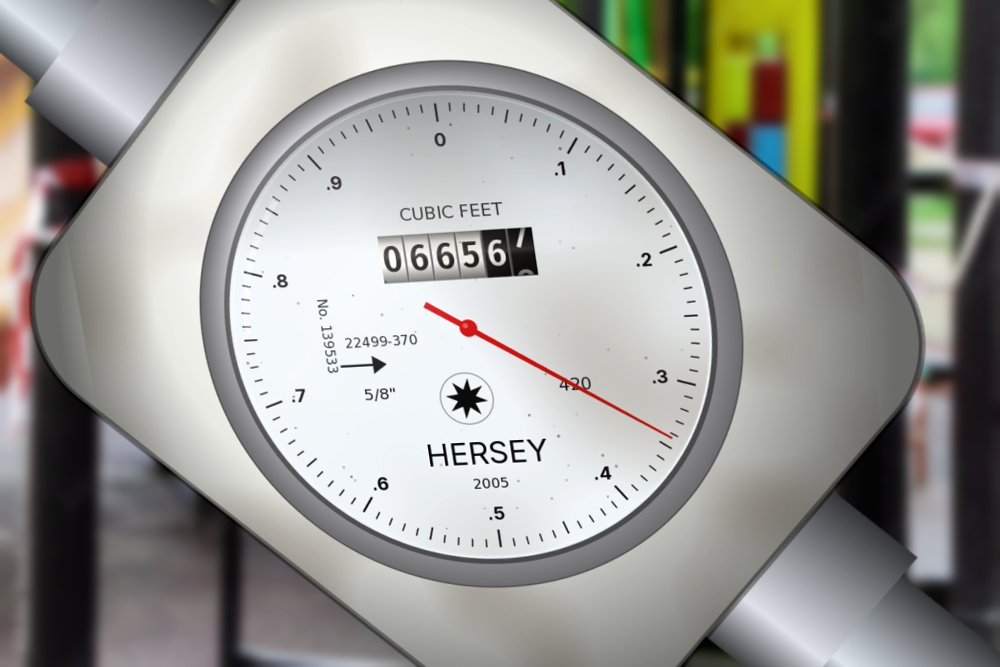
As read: 66567.34 ft³
